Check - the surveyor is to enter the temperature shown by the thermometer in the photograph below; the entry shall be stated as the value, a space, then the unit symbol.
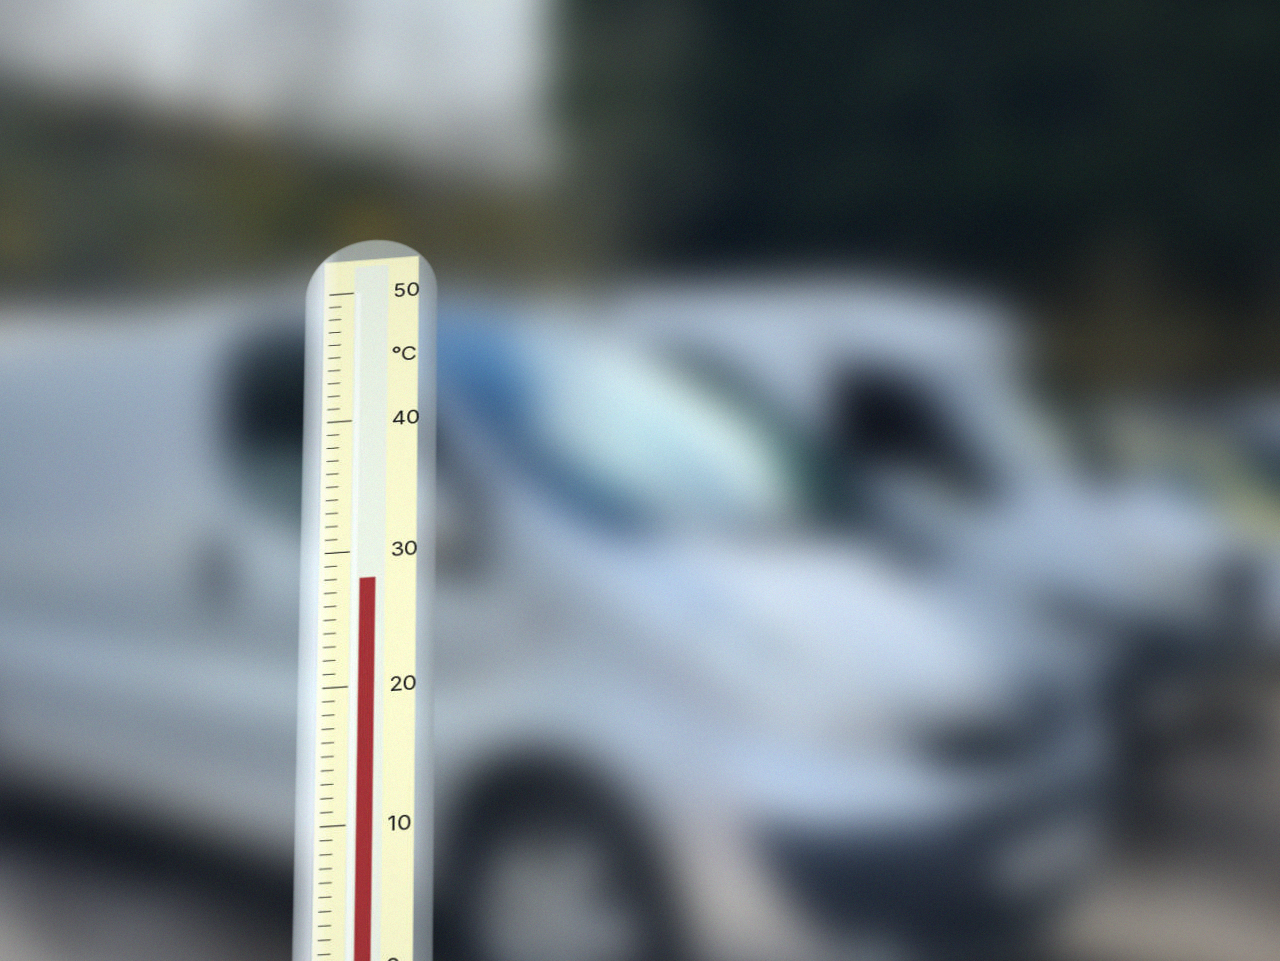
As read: 28 °C
